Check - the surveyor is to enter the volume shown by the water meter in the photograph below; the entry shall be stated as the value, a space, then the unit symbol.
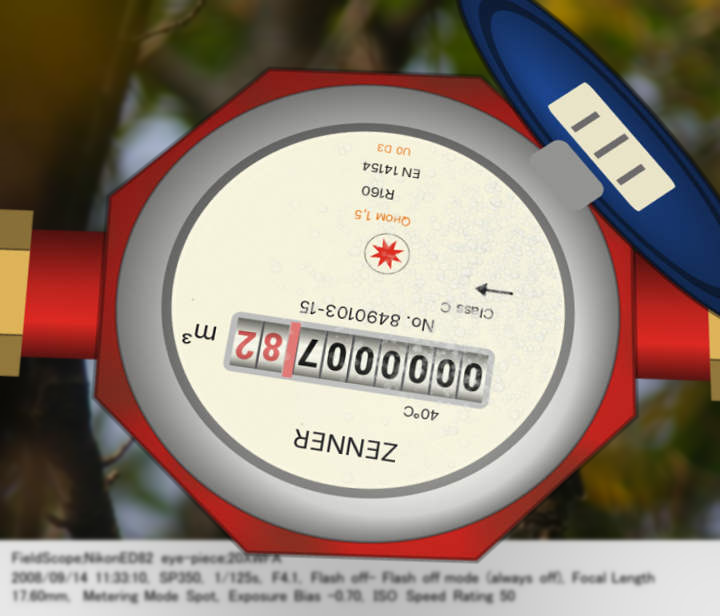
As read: 7.82 m³
